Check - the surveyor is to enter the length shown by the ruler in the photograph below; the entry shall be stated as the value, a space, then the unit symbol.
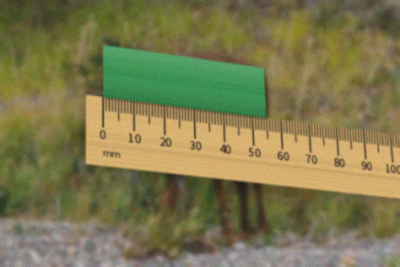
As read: 55 mm
